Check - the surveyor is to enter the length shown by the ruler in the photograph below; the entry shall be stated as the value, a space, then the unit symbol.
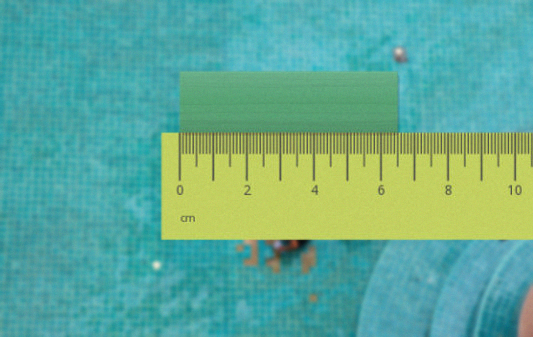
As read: 6.5 cm
